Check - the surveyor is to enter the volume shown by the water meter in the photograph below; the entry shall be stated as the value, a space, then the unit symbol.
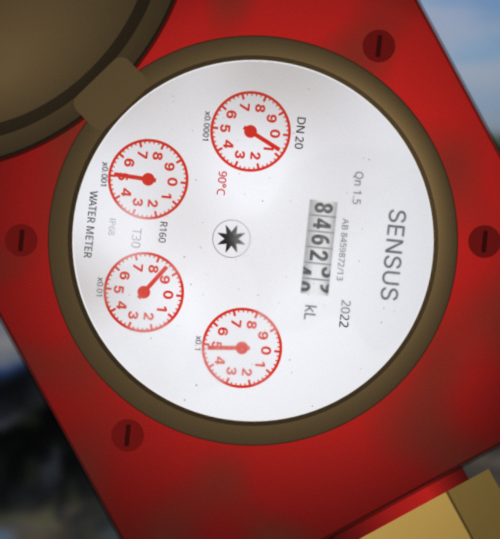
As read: 846239.4850 kL
